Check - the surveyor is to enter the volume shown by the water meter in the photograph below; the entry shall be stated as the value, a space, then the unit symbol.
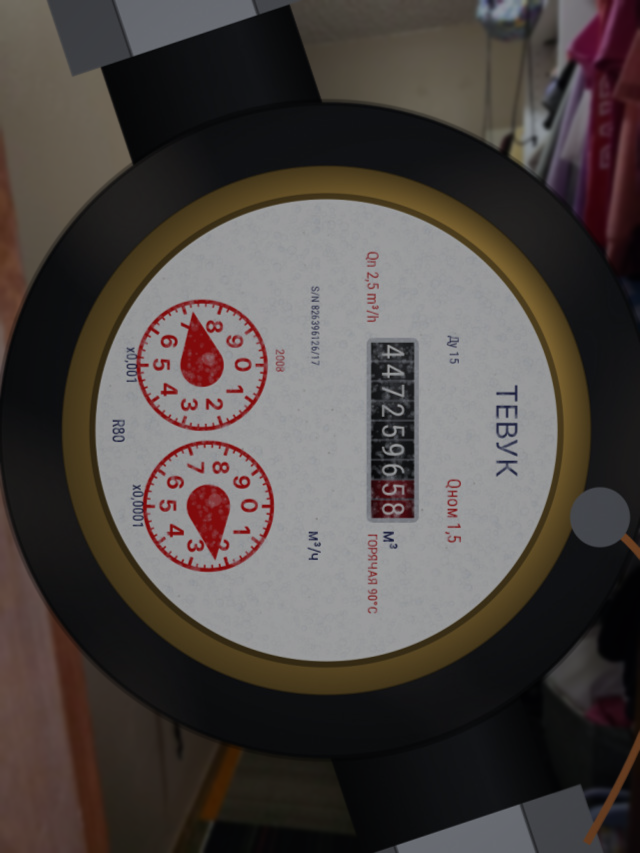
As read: 4472596.5872 m³
